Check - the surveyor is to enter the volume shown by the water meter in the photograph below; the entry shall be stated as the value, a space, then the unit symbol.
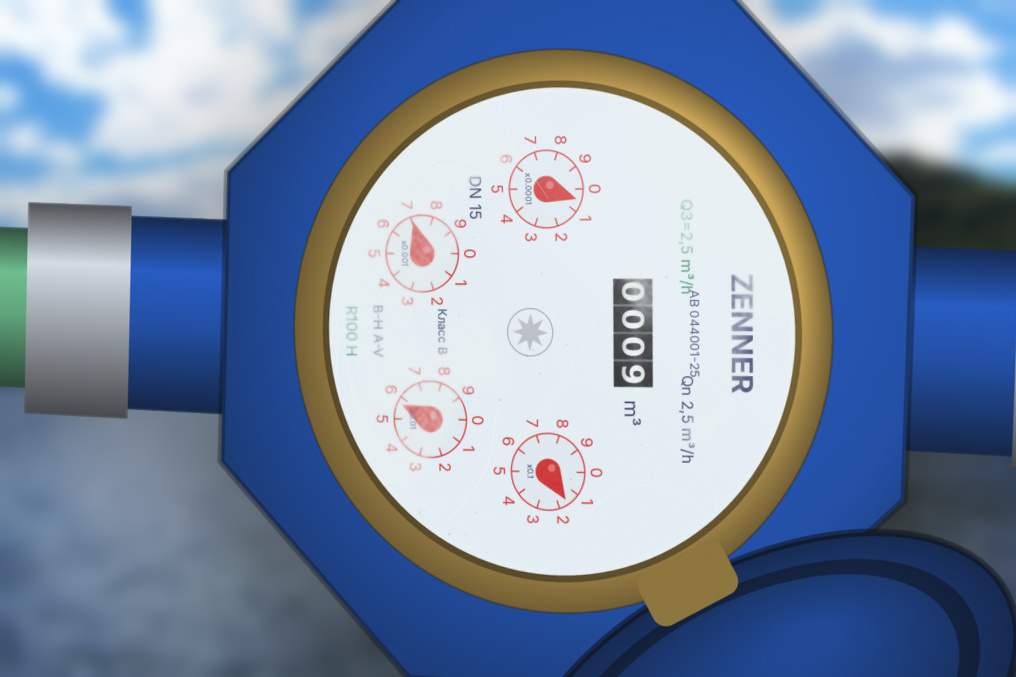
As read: 9.1570 m³
